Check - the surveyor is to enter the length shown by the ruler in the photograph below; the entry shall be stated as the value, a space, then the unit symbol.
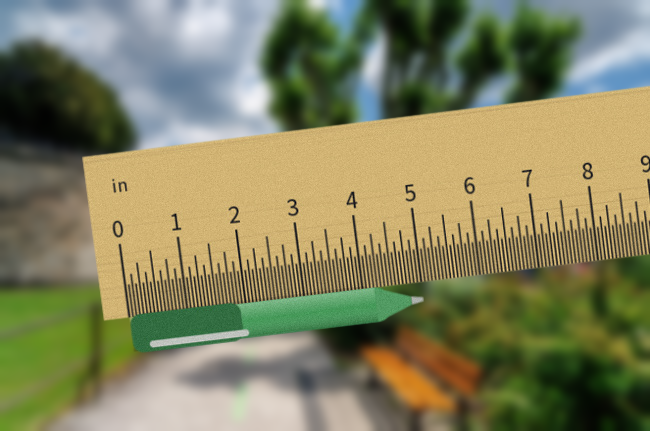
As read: 5 in
